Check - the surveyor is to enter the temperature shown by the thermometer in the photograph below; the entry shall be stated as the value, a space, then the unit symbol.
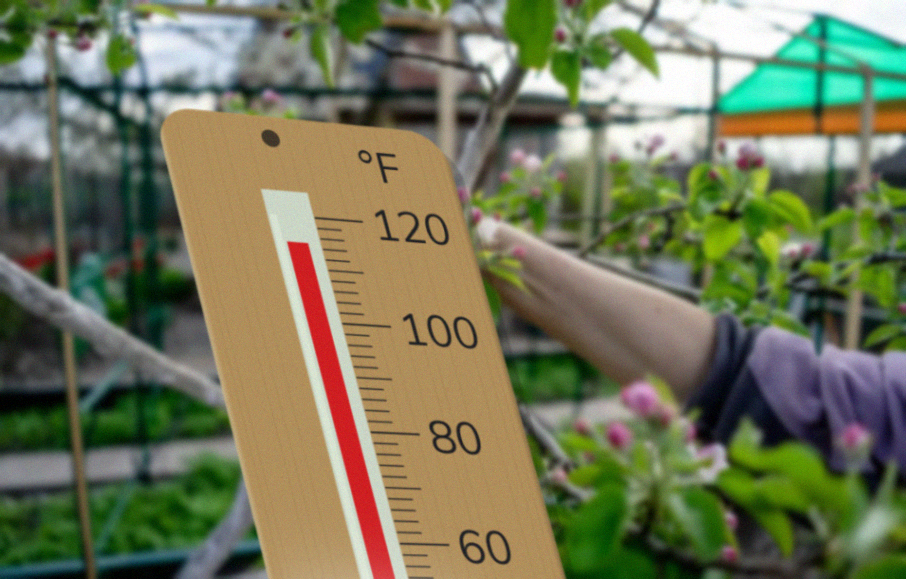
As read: 115 °F
